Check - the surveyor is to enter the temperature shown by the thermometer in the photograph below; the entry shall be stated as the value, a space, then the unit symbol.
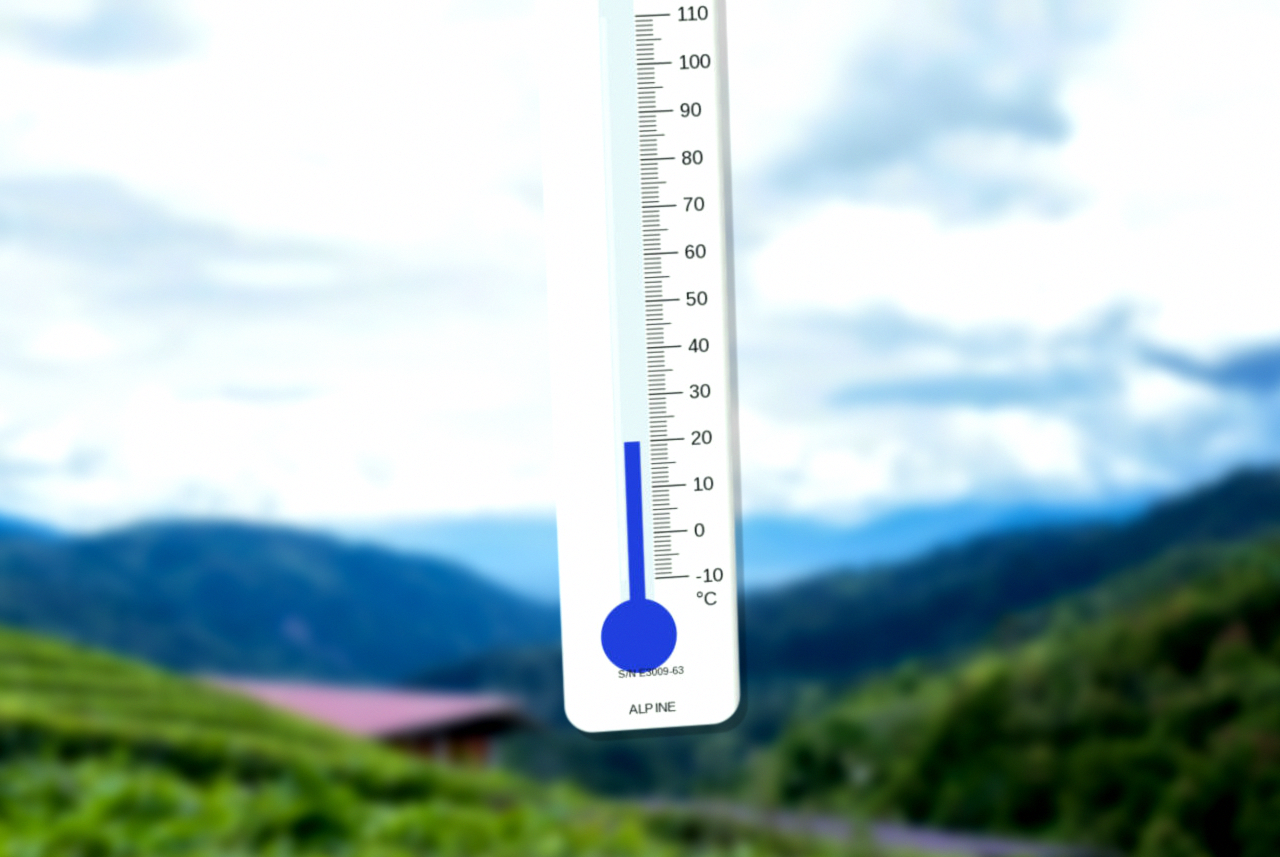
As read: 20 °C
